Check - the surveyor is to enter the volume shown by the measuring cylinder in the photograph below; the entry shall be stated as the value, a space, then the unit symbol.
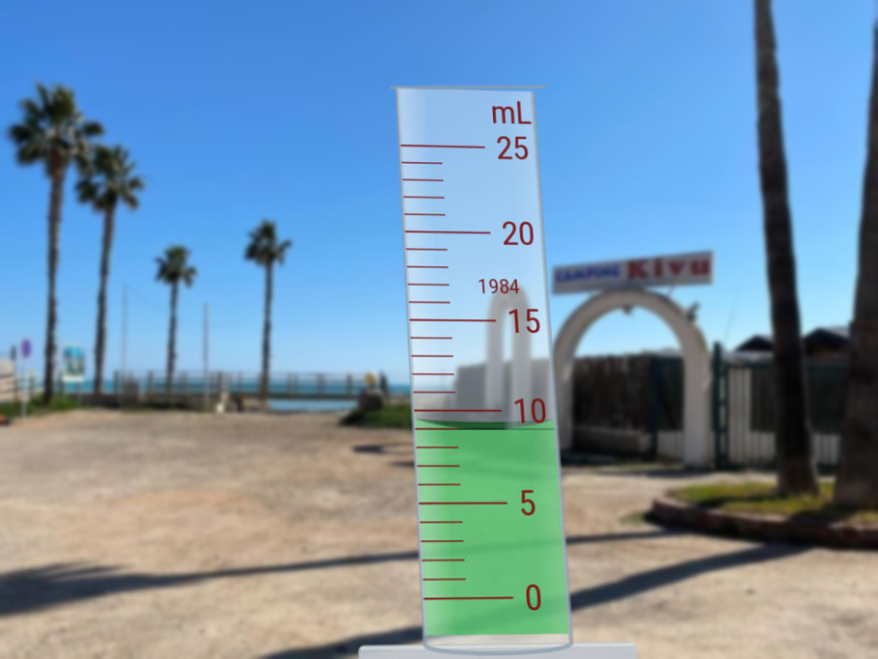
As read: 9 mL
